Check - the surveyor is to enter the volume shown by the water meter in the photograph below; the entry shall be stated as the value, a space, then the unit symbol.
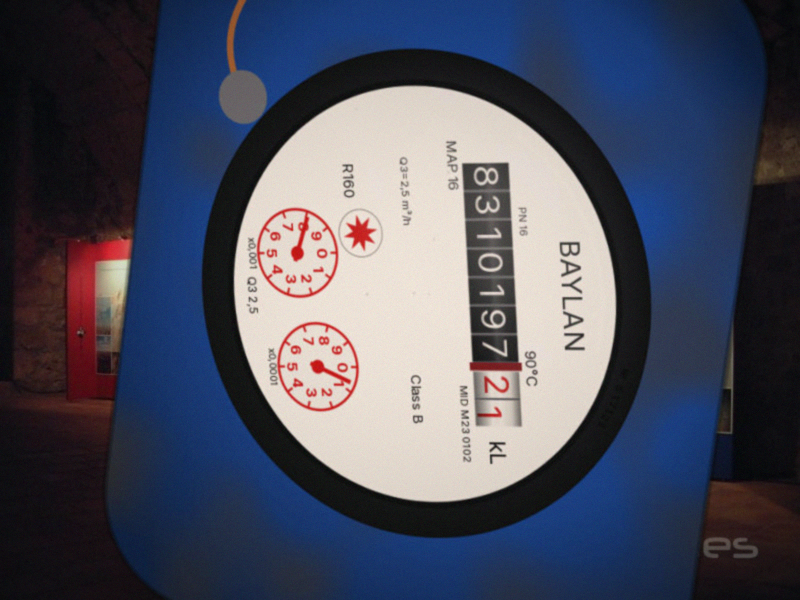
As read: 8310197.2080 kL
